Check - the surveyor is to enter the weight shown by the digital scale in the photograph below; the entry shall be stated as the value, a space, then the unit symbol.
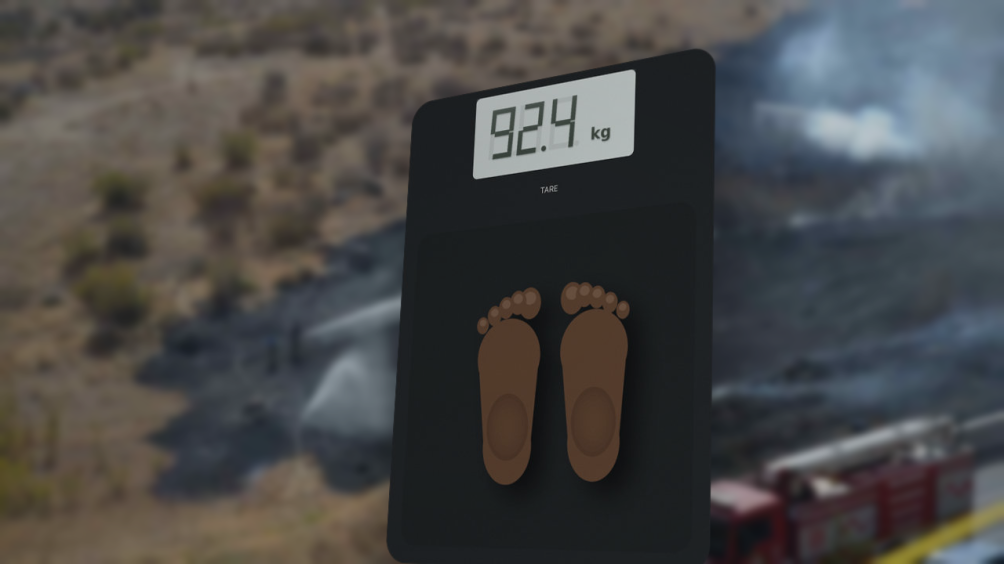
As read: 92.4 kg
